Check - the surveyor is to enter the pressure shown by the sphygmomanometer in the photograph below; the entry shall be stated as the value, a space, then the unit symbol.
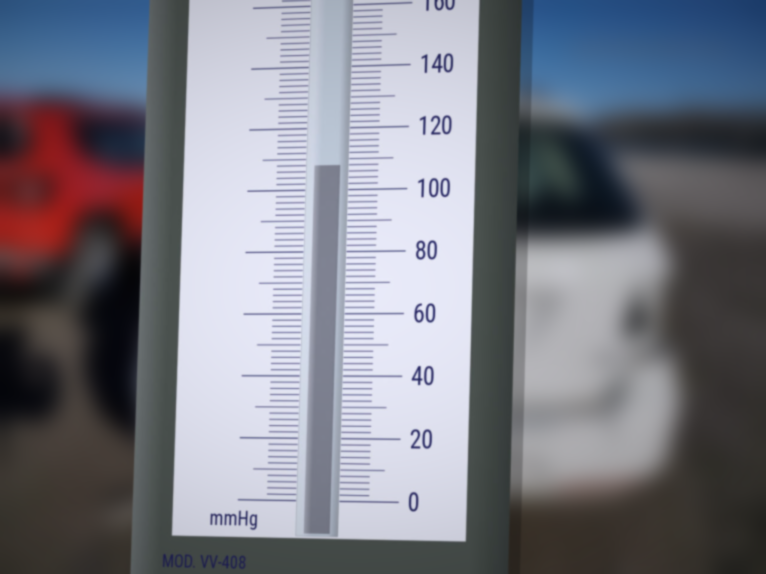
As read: 108 mmHg
